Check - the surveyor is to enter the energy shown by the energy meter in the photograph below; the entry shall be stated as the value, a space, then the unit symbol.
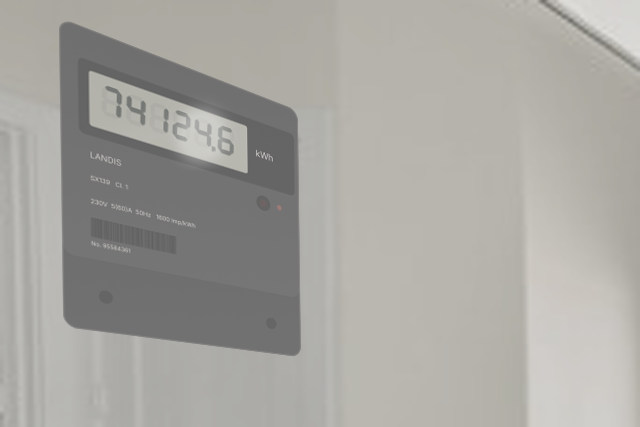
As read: 74124.6 kWh
